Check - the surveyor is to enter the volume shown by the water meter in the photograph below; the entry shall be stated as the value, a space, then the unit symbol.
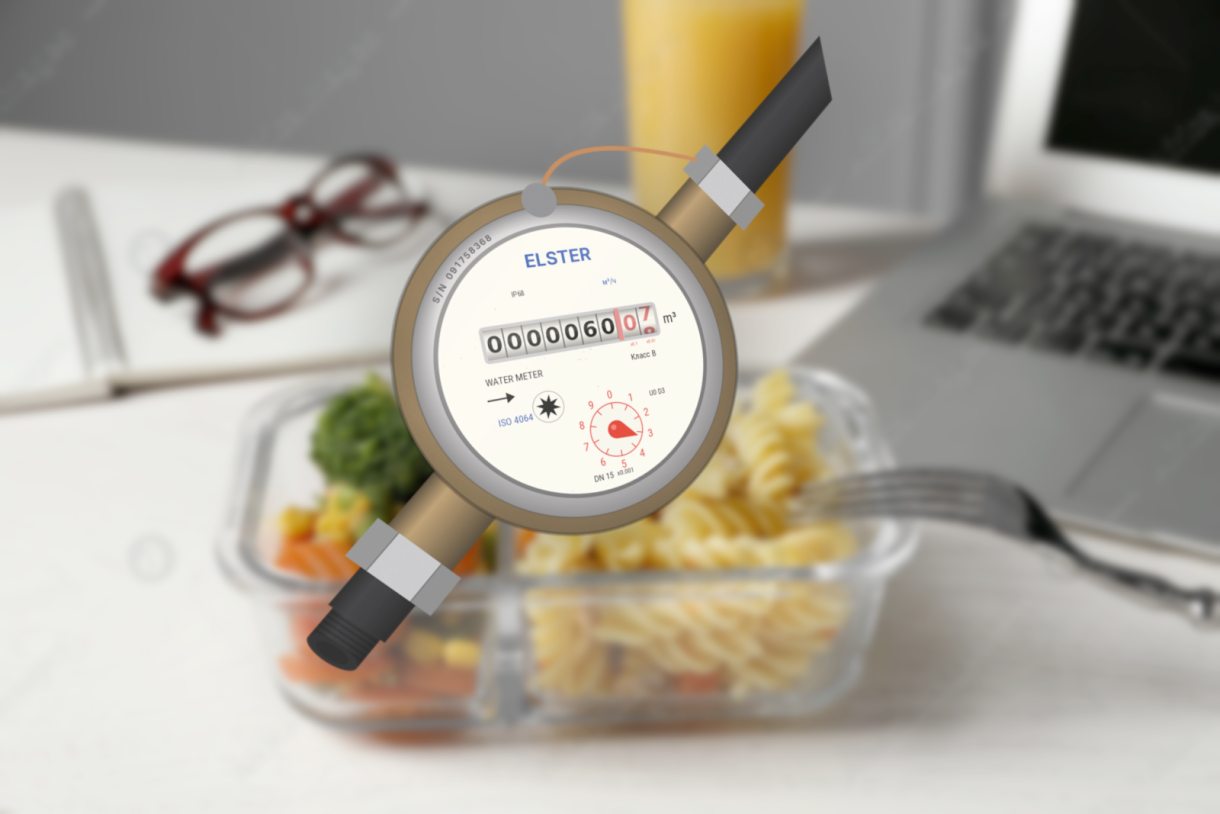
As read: 60.073 m³
